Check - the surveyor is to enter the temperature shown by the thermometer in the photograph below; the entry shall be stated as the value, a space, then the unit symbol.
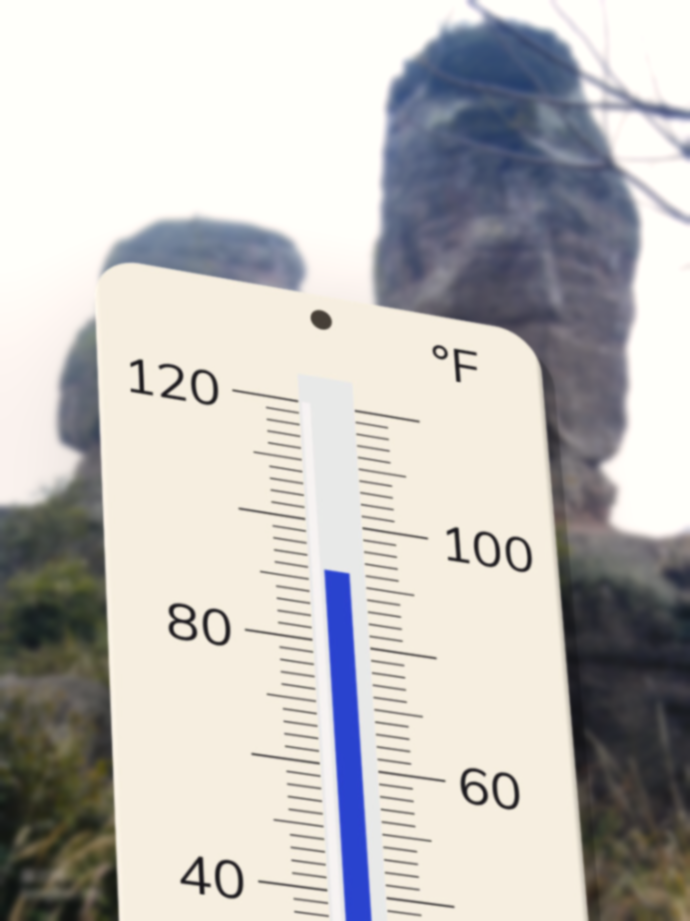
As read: 92 °F
